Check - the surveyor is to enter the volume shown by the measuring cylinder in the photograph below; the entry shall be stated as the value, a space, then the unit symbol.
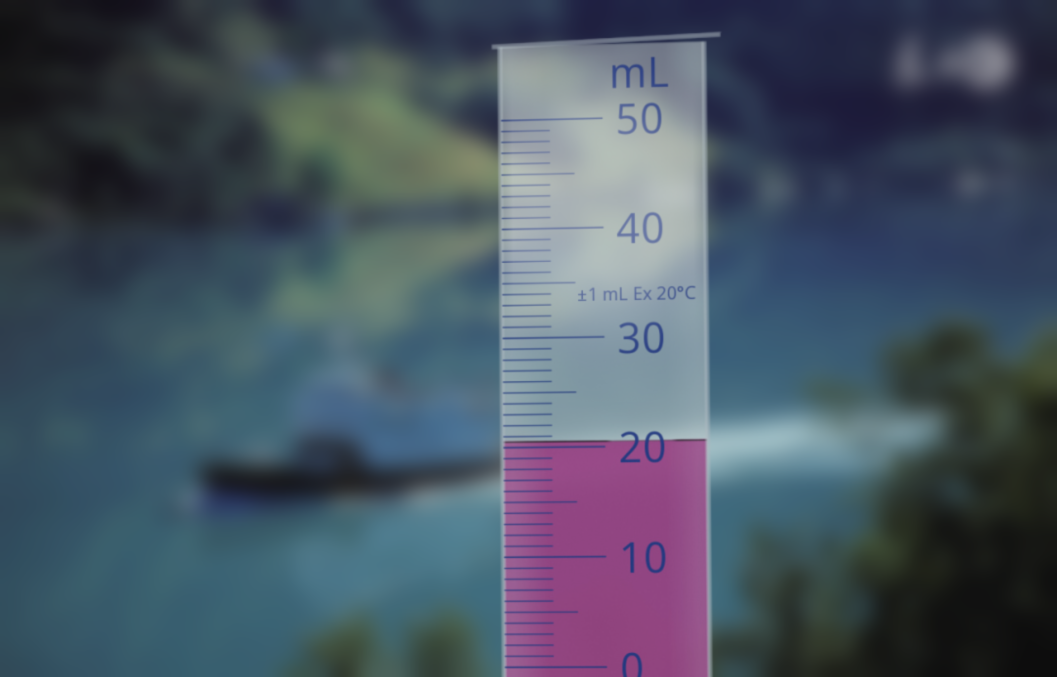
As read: 20.5 mL
